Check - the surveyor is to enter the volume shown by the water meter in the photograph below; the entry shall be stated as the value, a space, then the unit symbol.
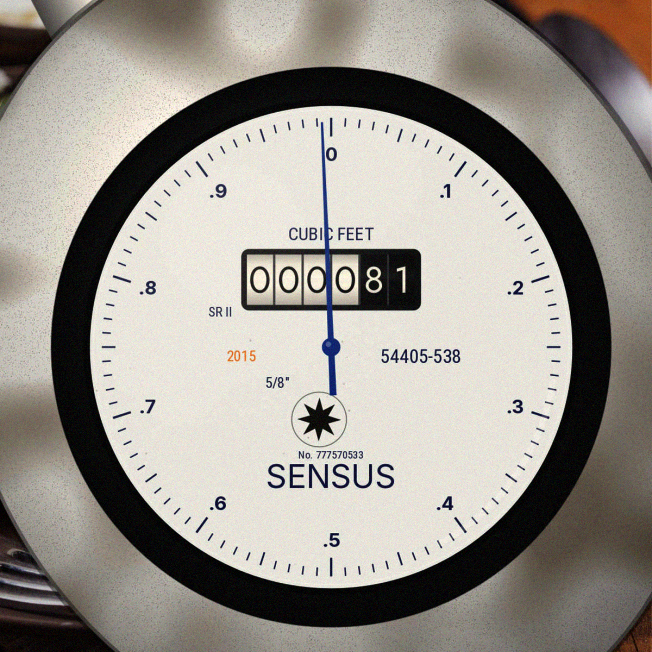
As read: 80.99 ft³
